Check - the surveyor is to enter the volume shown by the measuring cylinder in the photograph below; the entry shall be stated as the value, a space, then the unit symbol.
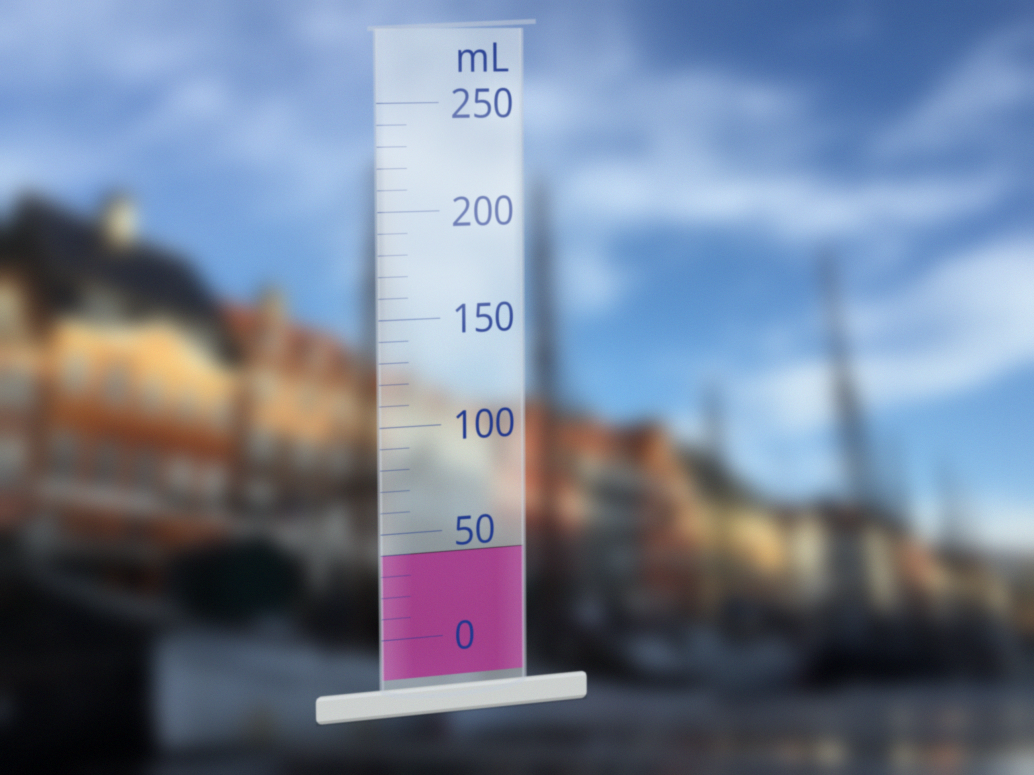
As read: 40 mL
